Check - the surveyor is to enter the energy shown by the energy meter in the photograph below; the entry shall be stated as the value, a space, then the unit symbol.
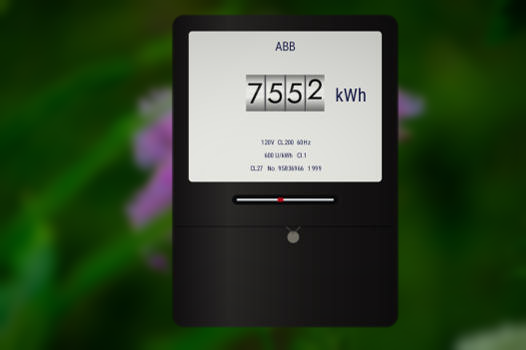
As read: 7552 kWh
